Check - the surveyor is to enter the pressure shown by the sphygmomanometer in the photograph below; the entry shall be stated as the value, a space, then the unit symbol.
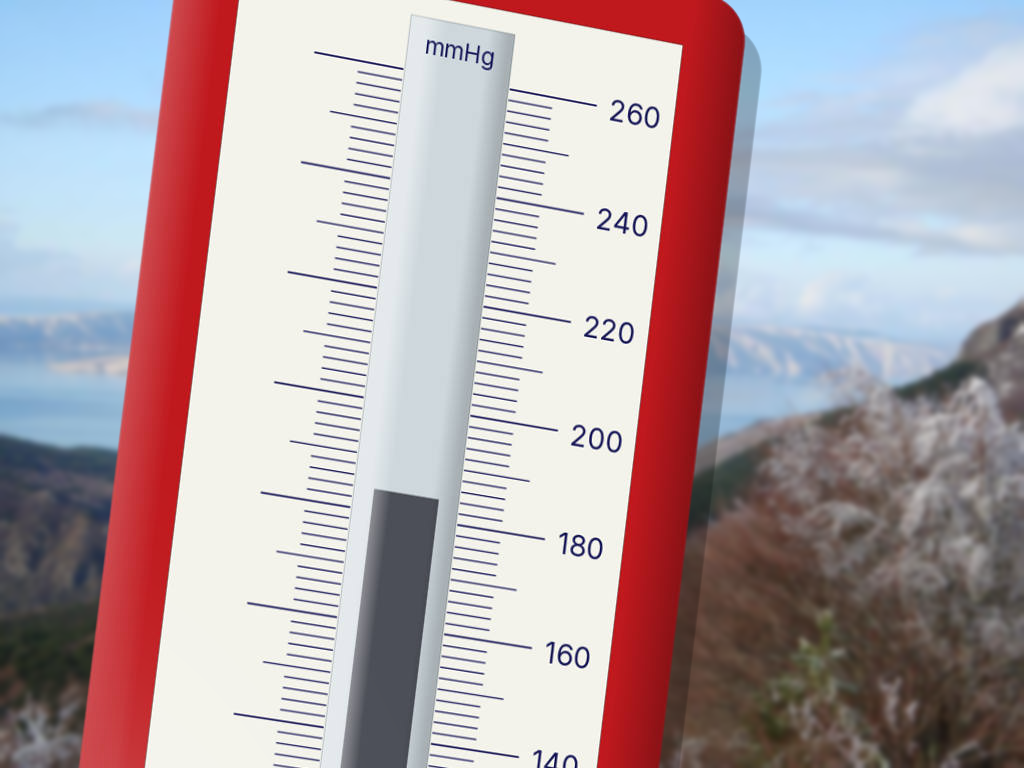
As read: 184 mmHg
